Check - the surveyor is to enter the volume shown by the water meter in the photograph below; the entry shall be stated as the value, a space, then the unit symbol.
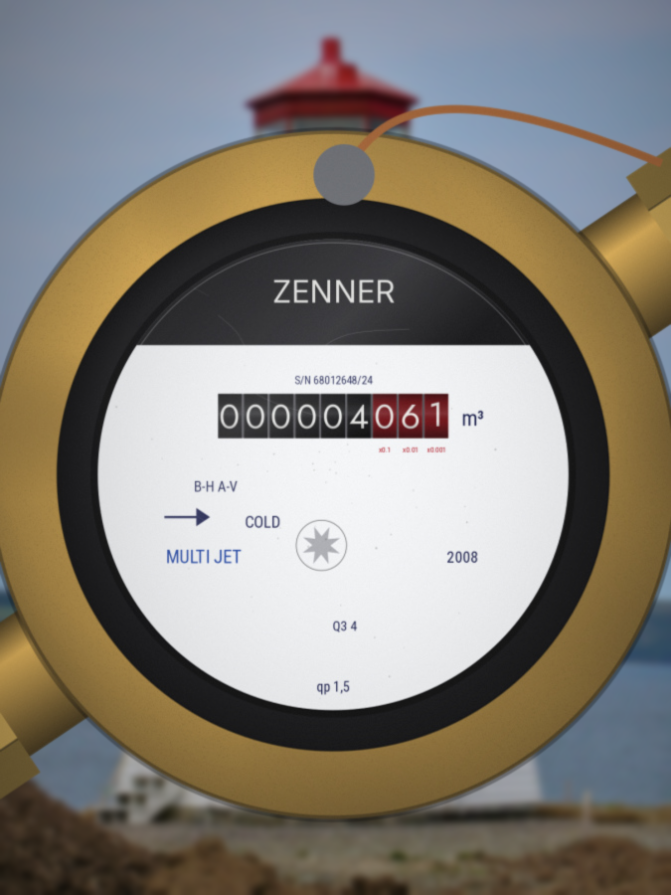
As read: 4.061 m³
